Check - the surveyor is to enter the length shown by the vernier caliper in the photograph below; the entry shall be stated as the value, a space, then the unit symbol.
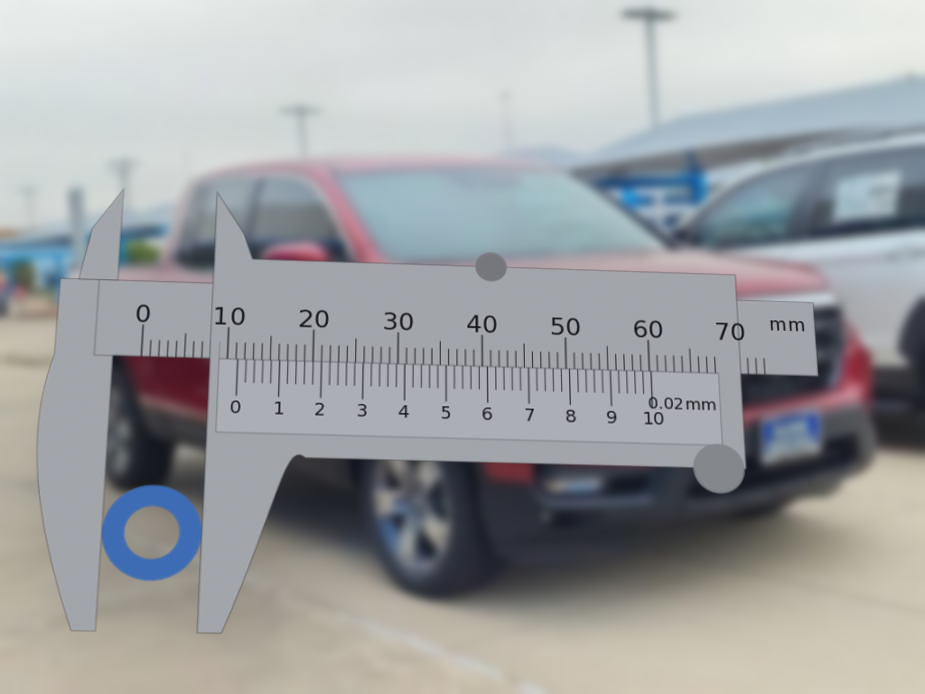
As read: 11.2 mm
